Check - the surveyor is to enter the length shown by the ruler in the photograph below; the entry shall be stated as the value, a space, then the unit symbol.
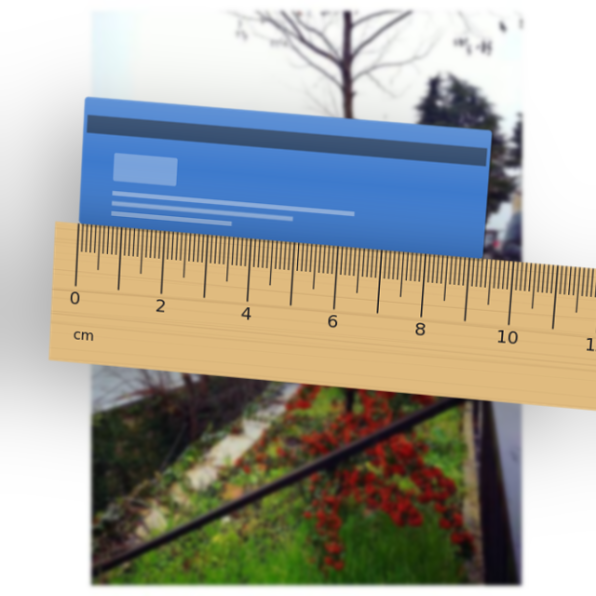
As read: 9.3 cm
